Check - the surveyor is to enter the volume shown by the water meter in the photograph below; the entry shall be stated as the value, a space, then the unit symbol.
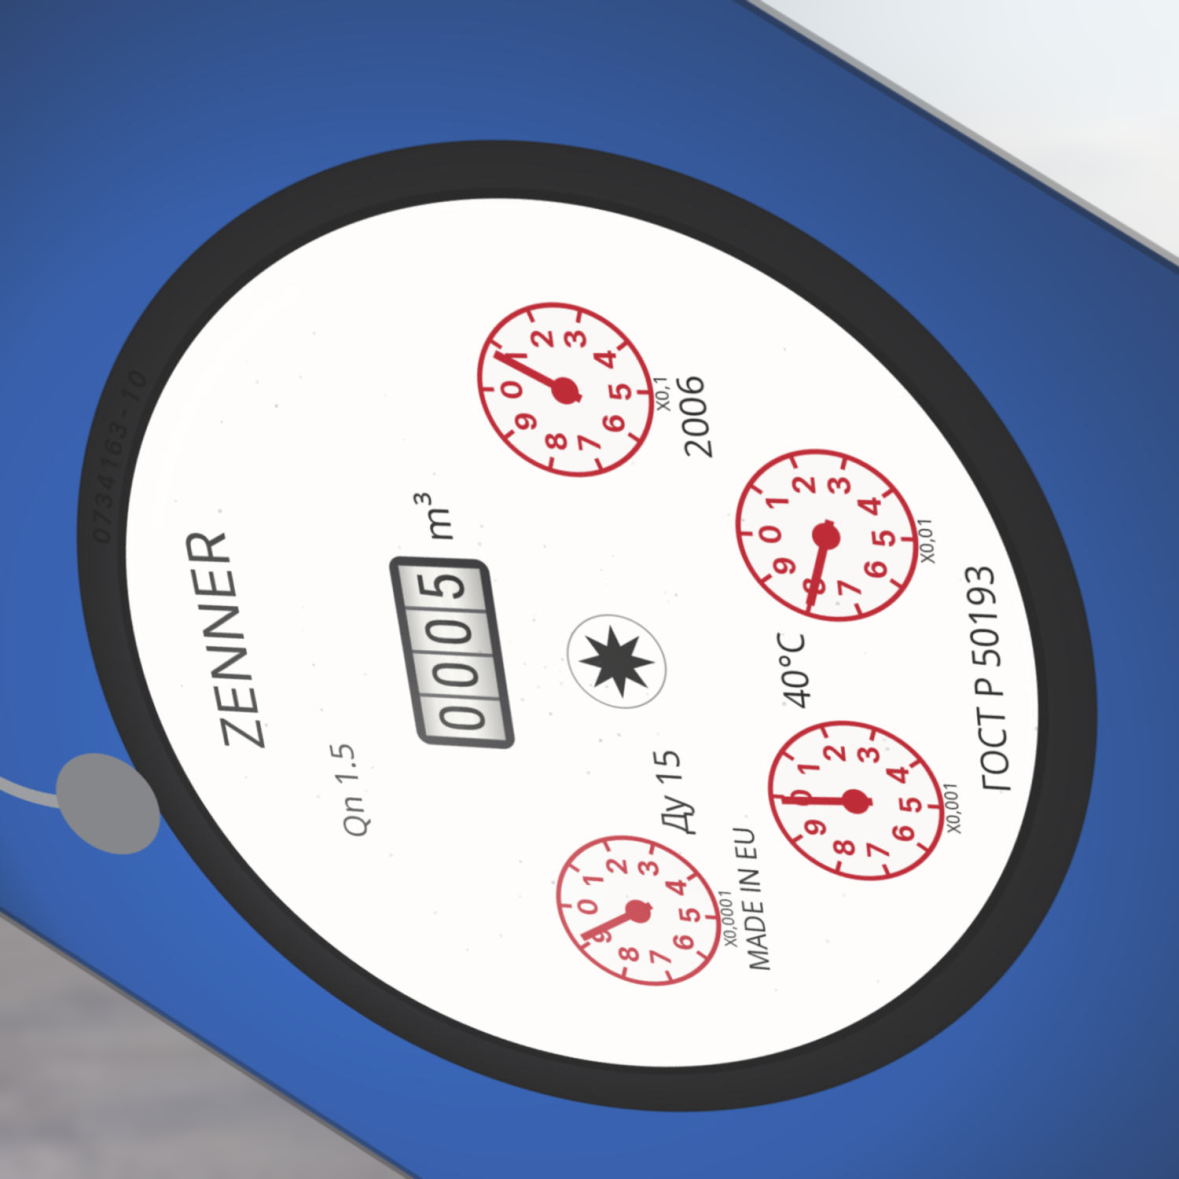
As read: 5.0799 m³
